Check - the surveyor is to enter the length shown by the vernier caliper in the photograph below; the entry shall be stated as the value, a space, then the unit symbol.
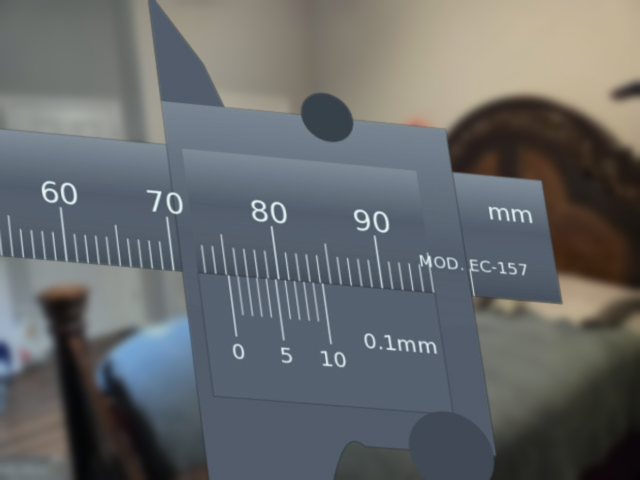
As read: 75.2 mm
